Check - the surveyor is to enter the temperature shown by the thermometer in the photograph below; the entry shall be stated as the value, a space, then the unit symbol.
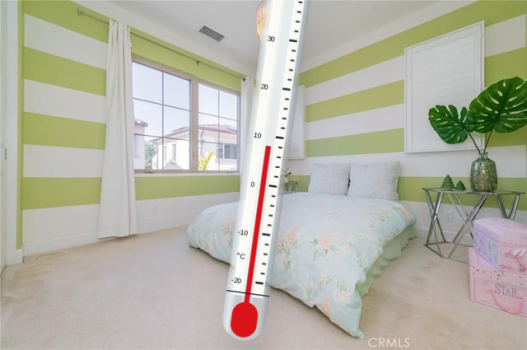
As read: 8 °C
